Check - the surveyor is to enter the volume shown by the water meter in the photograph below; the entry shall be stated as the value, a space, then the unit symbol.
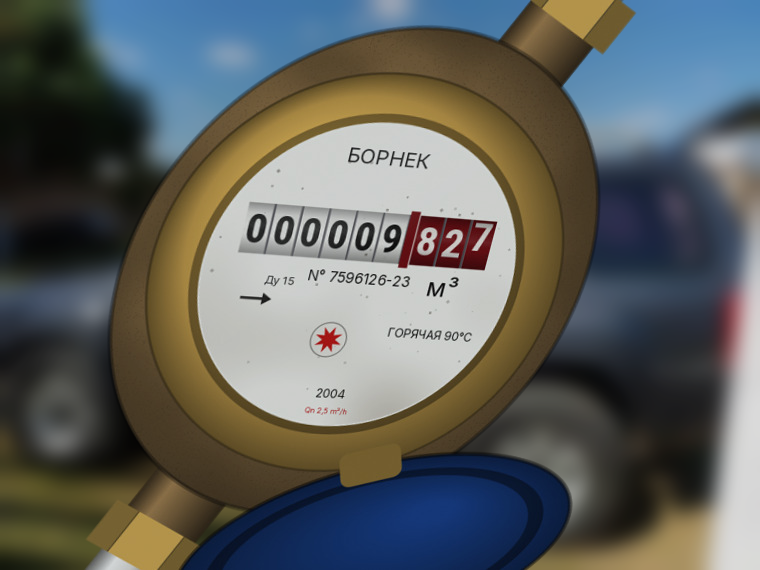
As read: 9.827 m³
